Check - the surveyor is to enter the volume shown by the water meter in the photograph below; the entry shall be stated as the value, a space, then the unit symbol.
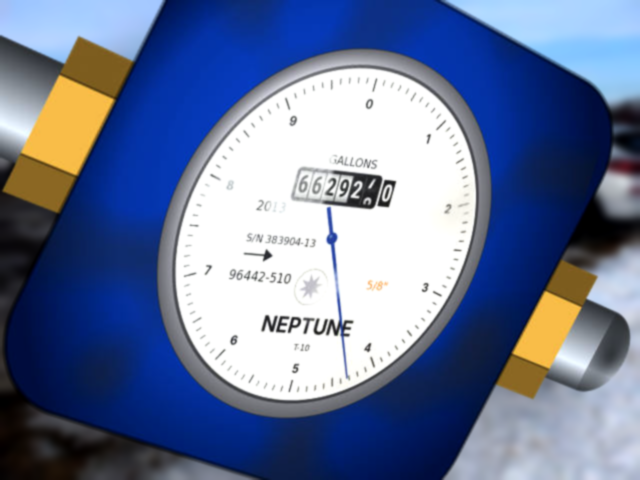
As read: 6629274.3 gal
